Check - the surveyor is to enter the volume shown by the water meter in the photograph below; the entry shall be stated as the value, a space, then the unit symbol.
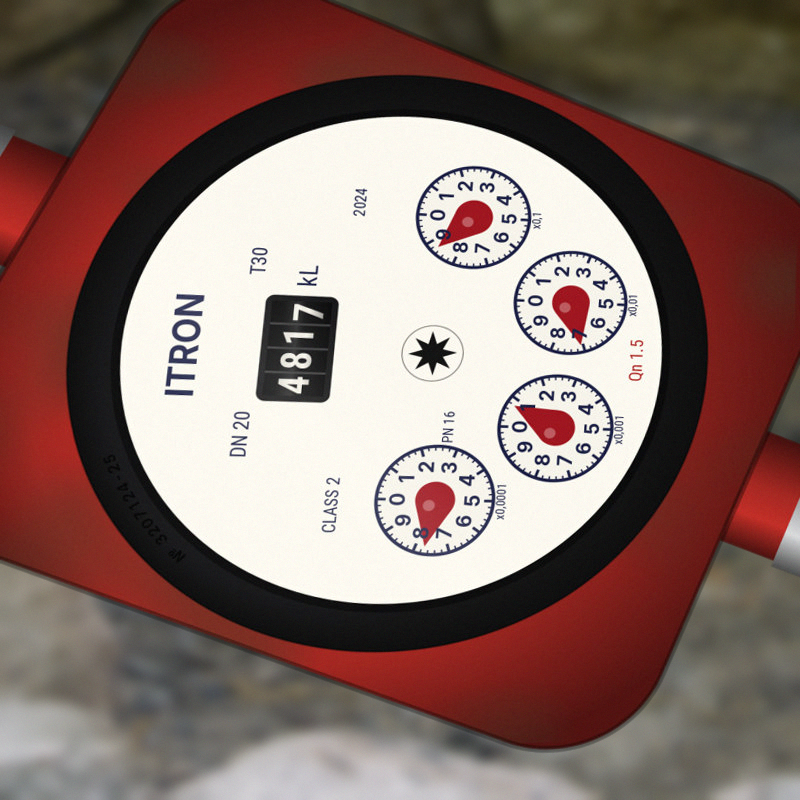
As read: 4816.8707 kL
